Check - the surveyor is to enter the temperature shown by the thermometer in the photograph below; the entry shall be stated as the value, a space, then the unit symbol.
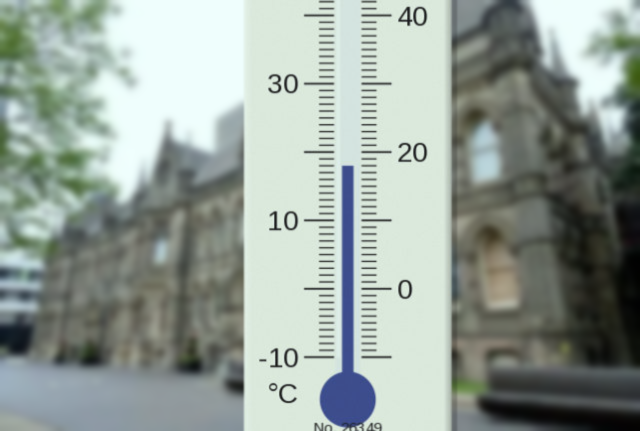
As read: 18 °C
